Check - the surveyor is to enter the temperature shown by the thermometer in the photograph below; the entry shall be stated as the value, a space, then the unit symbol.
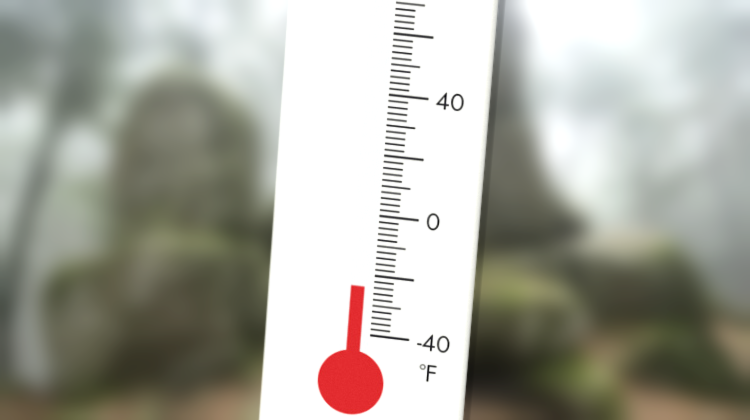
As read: -24 °F
